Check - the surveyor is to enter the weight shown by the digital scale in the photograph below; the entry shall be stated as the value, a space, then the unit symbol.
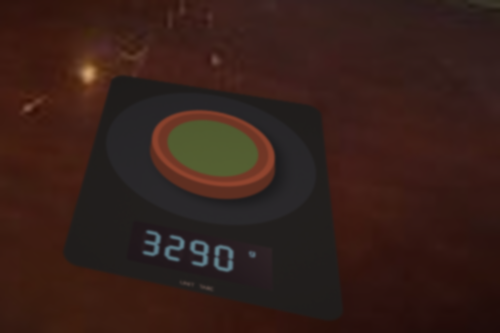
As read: 3290 g
